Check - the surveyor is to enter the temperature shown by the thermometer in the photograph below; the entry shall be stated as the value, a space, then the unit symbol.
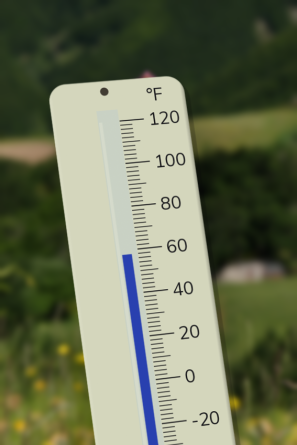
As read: 58 °F
